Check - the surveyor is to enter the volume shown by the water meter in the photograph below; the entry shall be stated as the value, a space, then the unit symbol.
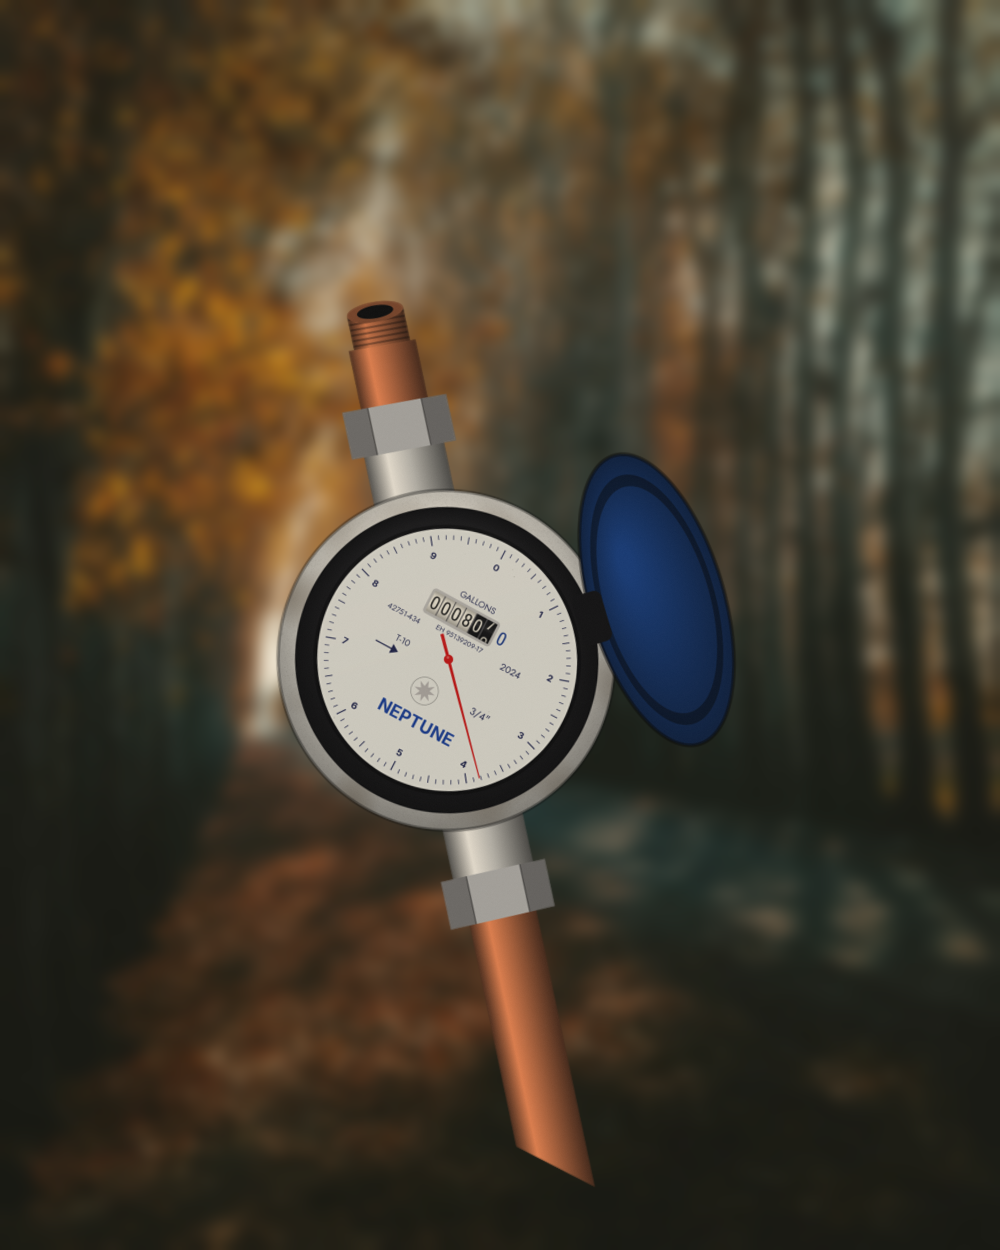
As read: 8073.8 gal
